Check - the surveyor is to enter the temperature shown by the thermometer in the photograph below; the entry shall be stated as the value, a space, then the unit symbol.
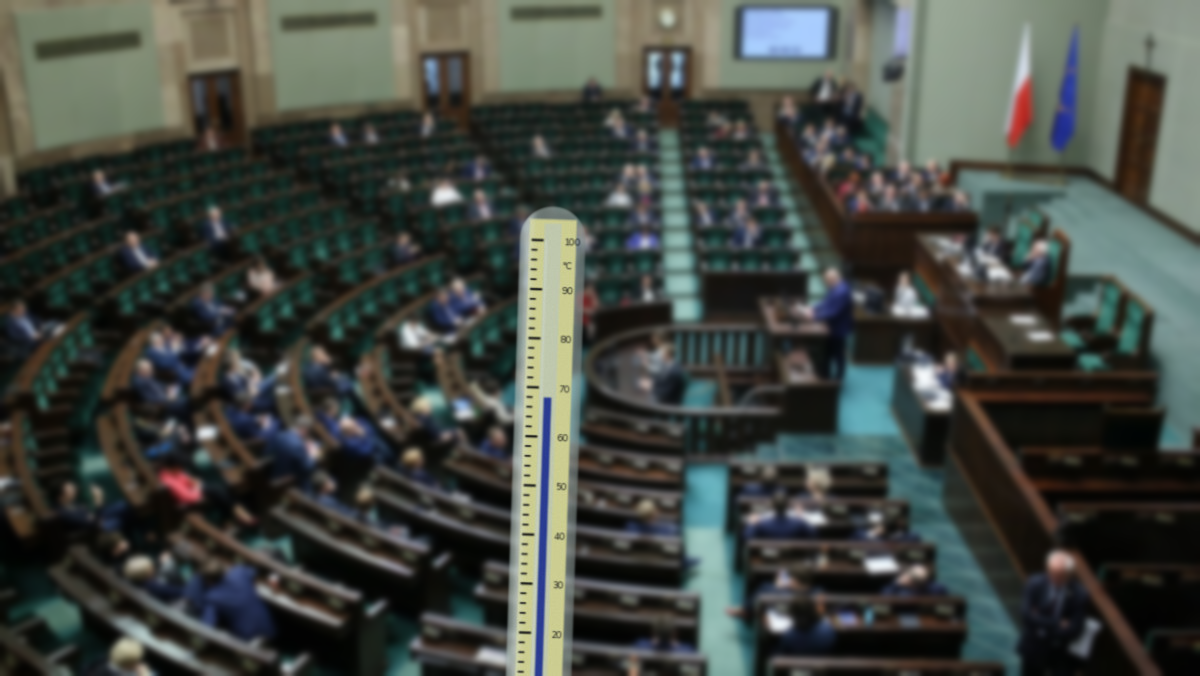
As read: 68 °C
